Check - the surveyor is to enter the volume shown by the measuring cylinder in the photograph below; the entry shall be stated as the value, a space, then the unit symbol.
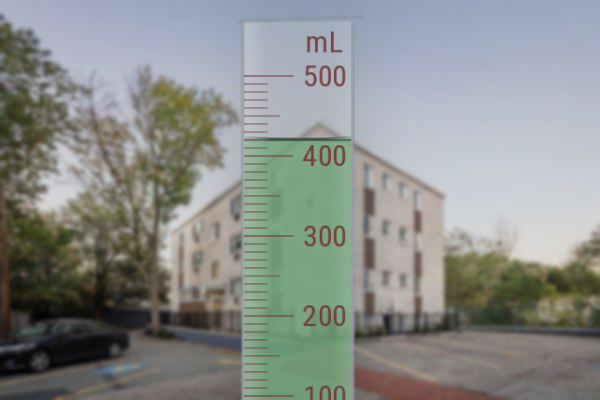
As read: 420 mL
